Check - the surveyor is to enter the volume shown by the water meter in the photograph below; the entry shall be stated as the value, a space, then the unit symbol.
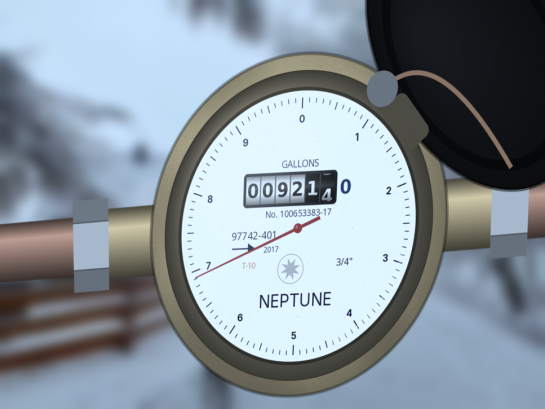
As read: 92136.9 gal
